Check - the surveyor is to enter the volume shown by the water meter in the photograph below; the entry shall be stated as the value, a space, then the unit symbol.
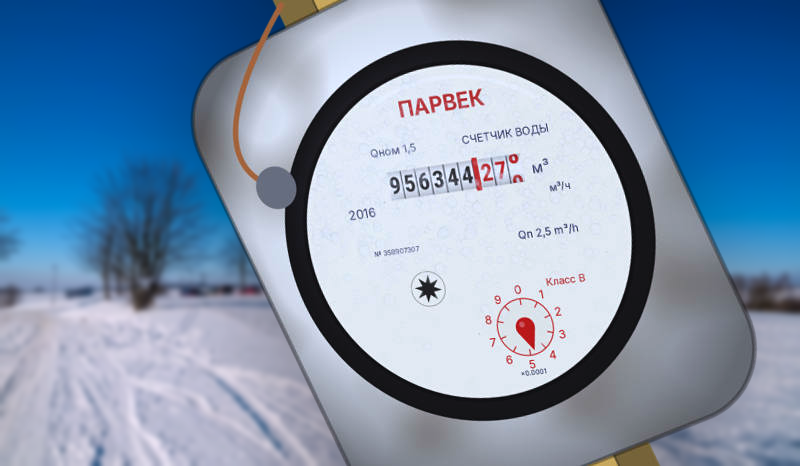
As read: 956344.2784 m³
